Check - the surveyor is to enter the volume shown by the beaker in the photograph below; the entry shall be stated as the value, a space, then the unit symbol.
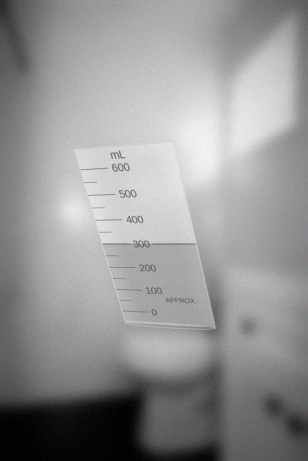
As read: 300 mL
